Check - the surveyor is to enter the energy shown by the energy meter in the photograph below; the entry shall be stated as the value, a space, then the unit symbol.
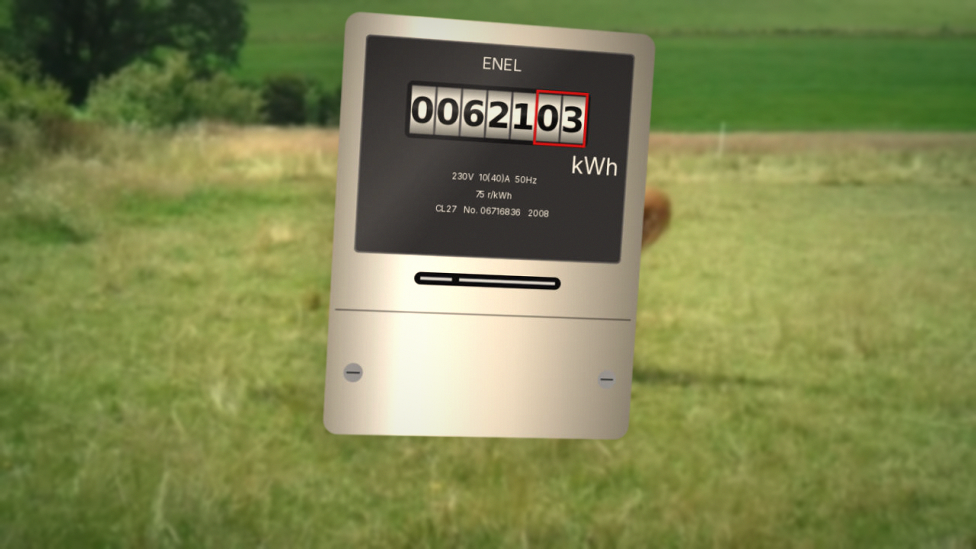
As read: 621.03 kWh
